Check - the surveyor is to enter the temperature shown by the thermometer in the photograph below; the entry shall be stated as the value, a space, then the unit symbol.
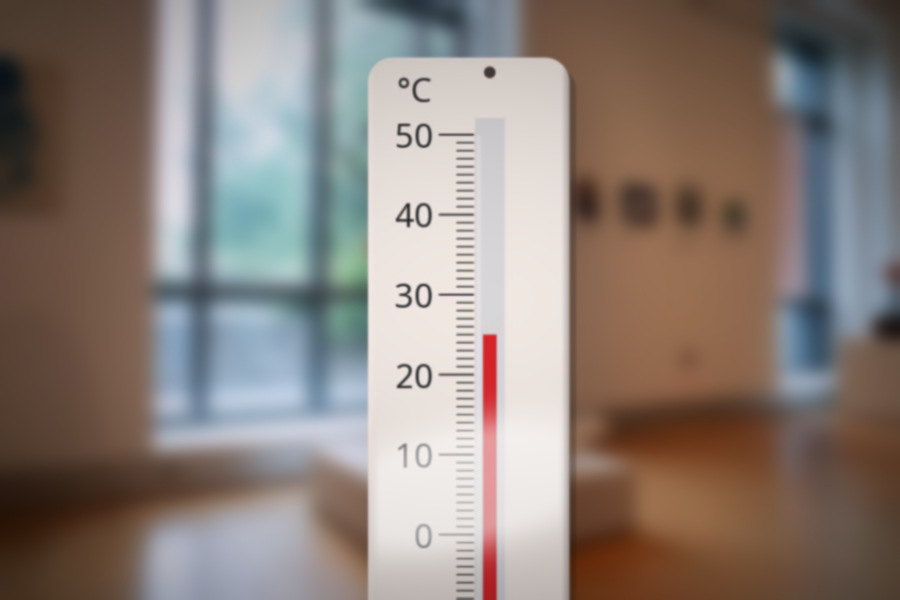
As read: 25 °C
